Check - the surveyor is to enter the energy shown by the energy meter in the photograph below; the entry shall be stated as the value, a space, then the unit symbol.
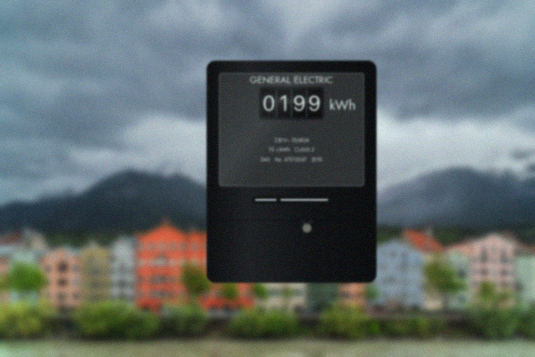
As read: 199 kWh
